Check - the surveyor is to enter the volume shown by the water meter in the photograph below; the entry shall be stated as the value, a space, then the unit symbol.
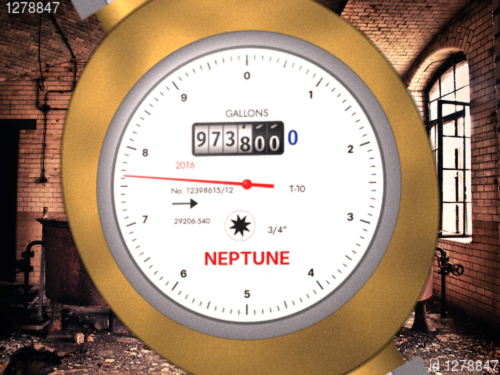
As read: 9737997.6 gal
